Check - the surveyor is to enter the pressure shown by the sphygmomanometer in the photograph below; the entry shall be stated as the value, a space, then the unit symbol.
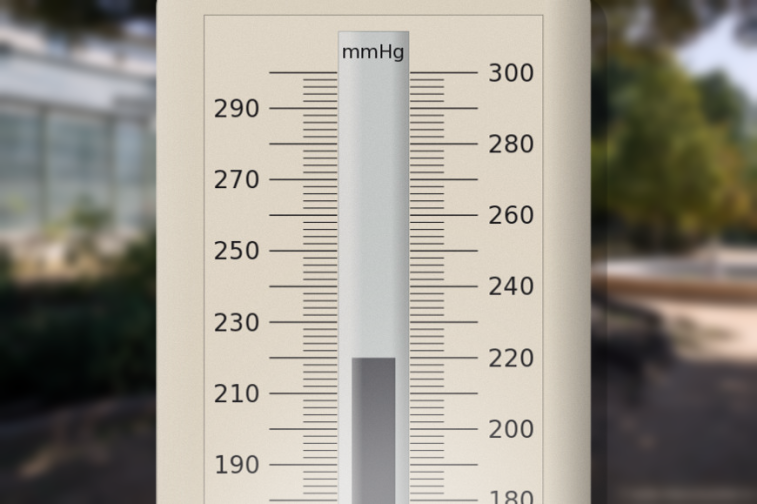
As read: 220 mmHg
